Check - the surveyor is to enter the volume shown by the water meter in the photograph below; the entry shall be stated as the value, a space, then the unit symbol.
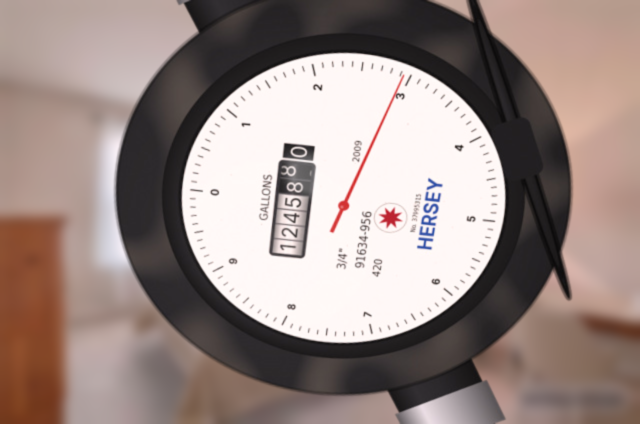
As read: 1245882.9 gal
